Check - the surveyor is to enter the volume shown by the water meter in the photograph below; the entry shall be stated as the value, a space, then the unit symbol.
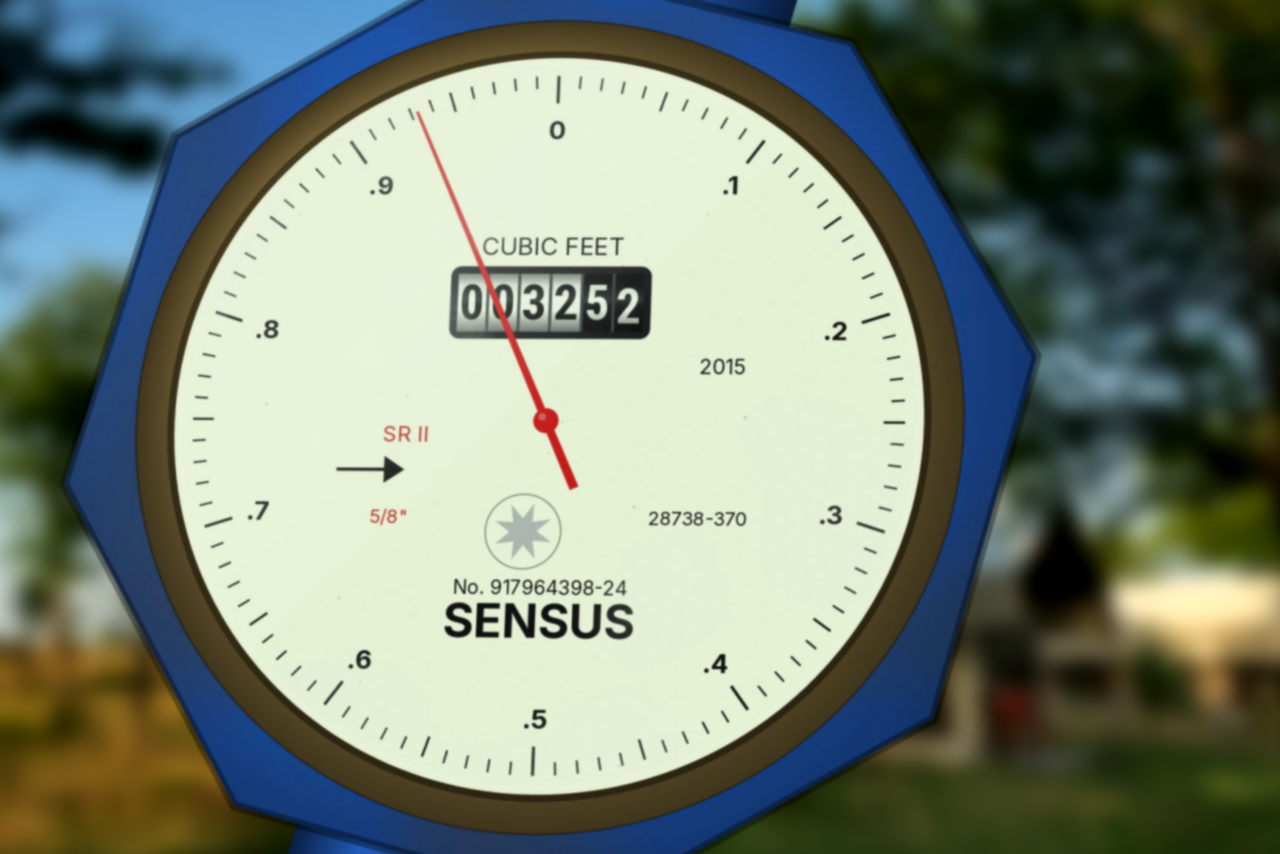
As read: 3251.93 ft³
